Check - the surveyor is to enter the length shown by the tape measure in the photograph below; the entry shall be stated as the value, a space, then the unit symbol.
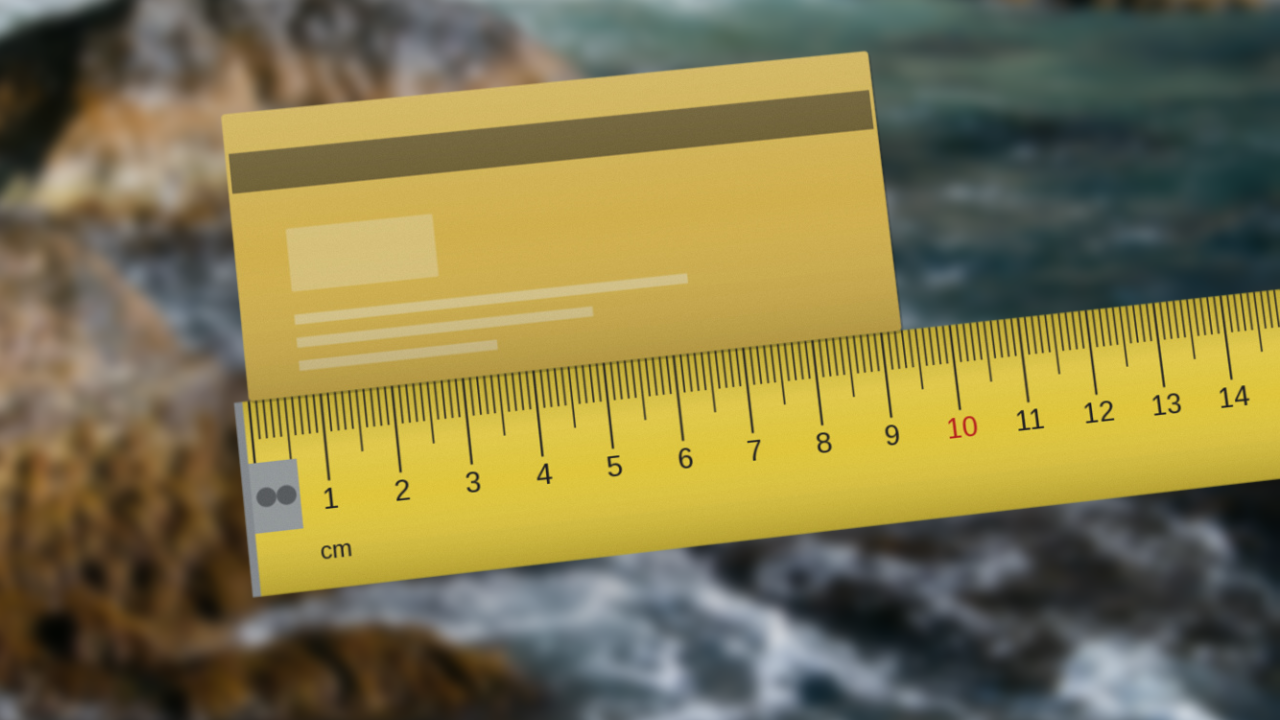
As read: 9.3 cm
